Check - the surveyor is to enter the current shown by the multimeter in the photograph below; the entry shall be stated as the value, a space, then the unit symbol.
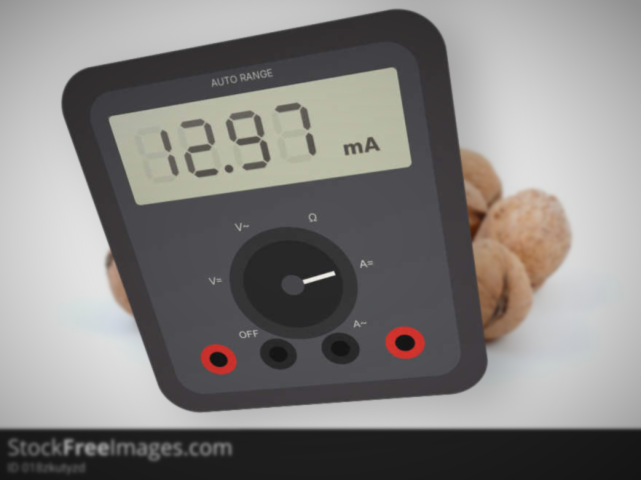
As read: 12.97 mA
